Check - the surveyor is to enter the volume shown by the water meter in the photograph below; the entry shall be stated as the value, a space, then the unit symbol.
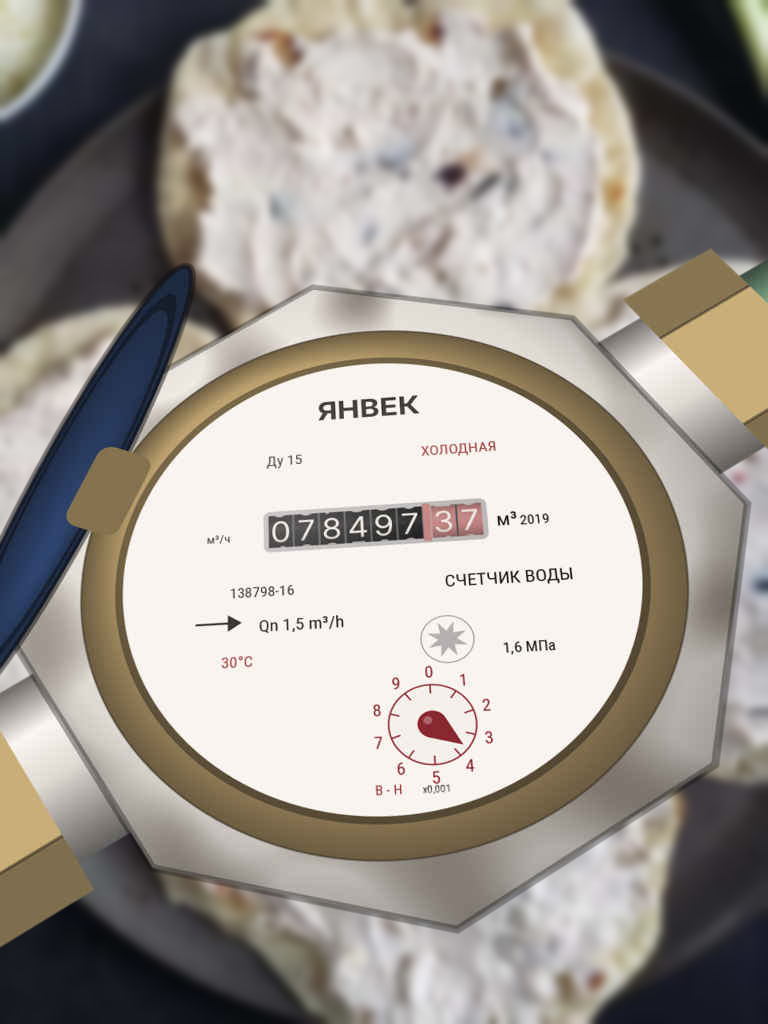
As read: 78497.373 m³
